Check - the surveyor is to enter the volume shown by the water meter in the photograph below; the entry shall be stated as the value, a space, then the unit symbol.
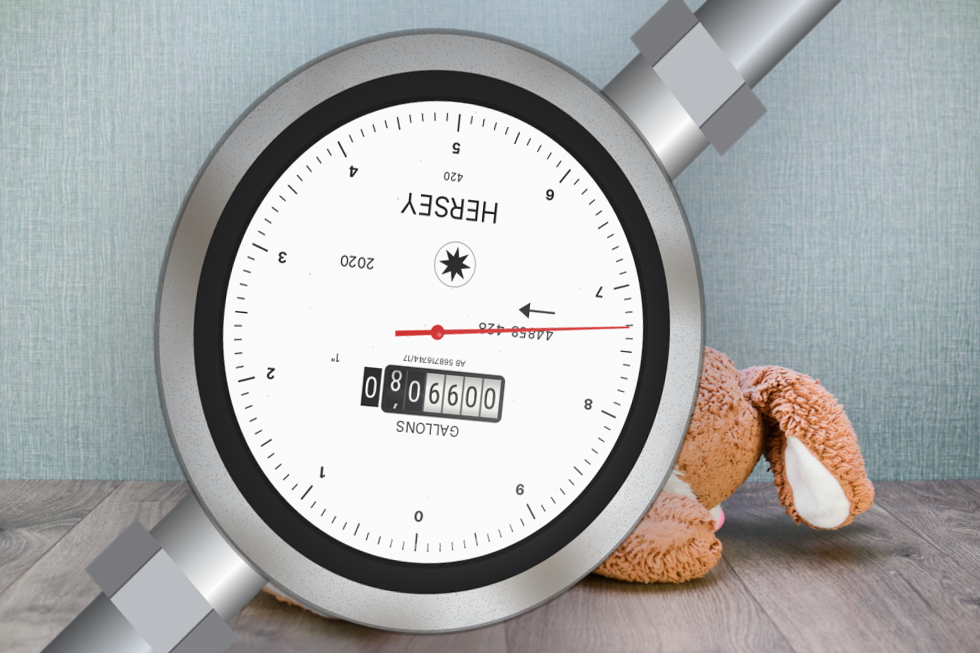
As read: 99077.3 gal
